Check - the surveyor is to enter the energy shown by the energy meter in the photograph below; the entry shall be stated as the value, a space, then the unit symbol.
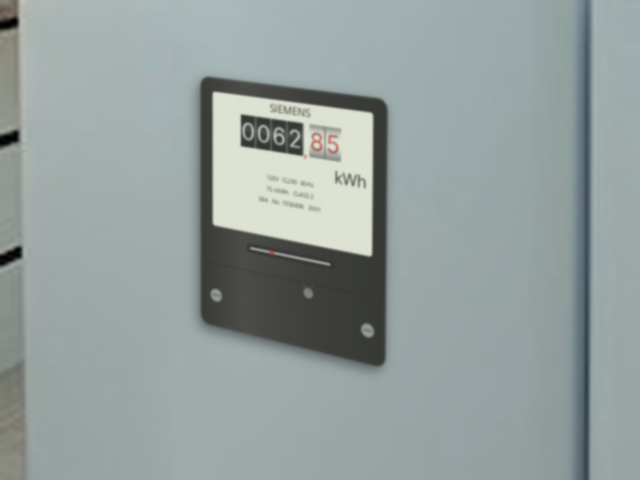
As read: 62.85 kWh
